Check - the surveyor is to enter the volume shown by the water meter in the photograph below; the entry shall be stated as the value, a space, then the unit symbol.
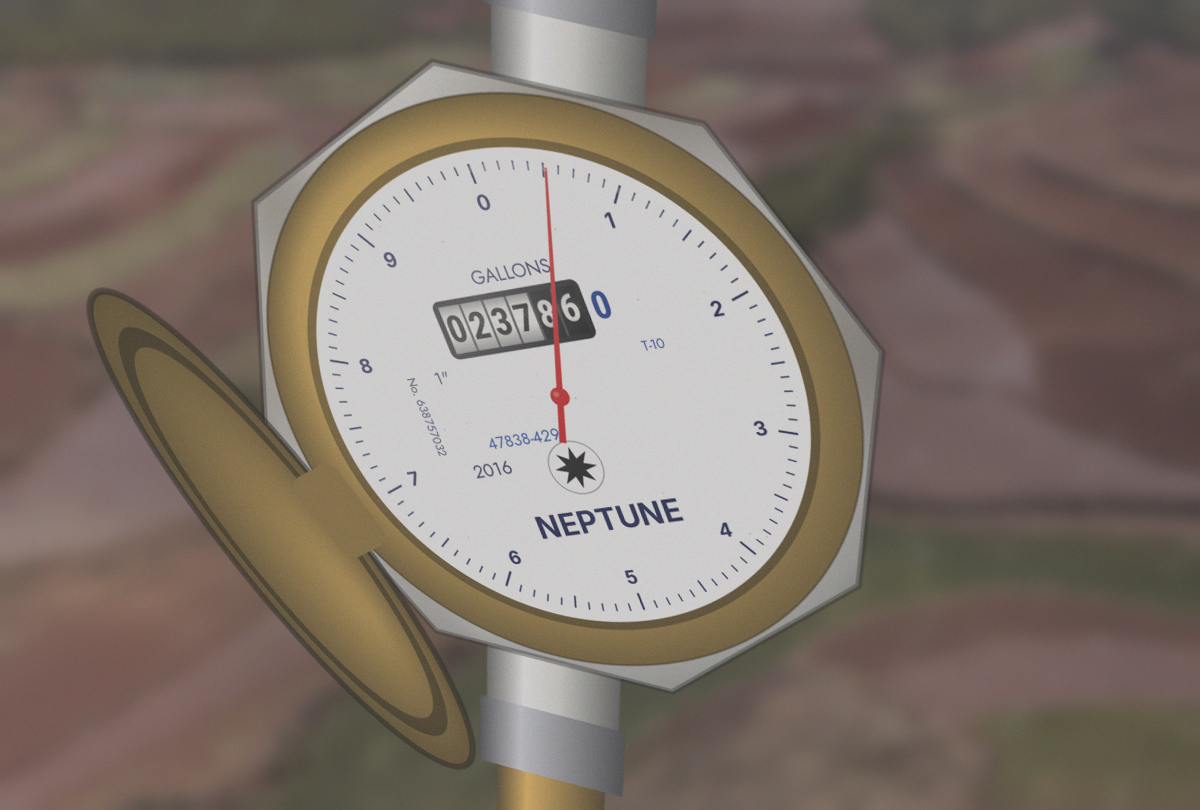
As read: 237860.5 gal
